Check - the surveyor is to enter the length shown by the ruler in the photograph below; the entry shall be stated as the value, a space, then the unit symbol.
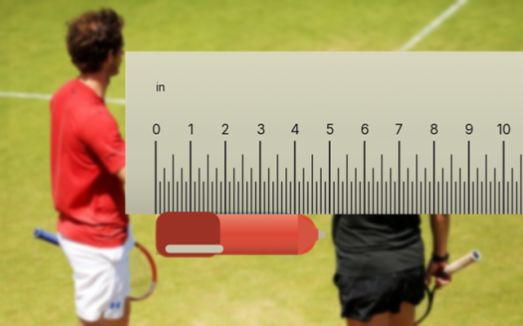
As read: 4.875 in
